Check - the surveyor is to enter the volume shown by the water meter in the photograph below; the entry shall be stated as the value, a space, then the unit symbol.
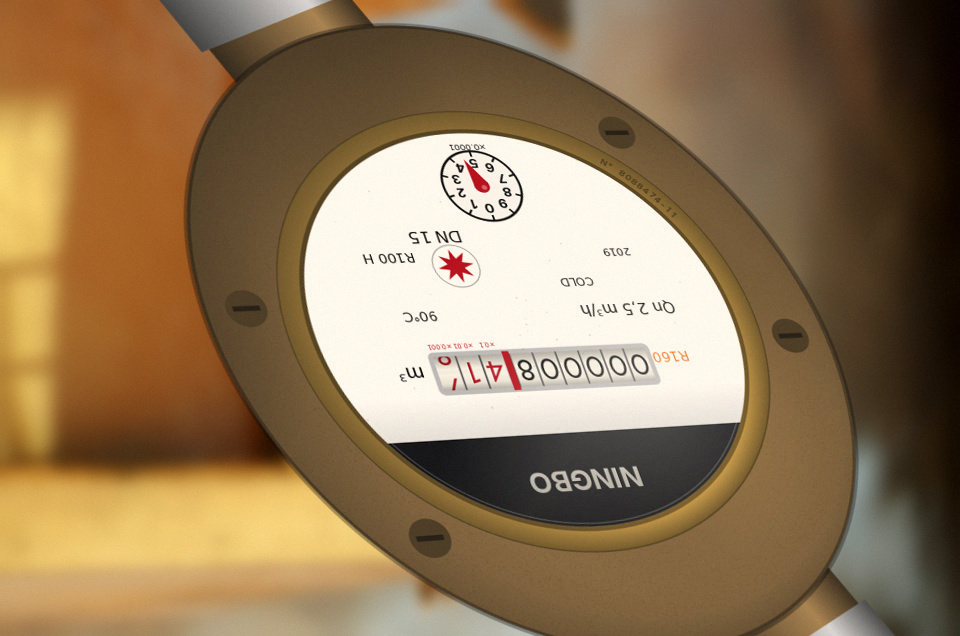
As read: 8.4174 m³
